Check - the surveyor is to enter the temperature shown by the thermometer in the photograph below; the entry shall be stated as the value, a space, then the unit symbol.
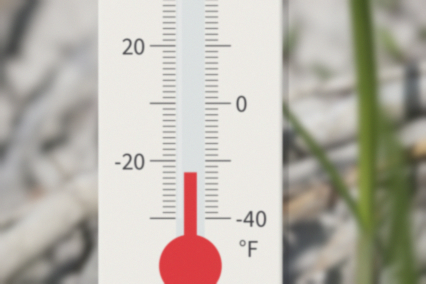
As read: -24 °F
